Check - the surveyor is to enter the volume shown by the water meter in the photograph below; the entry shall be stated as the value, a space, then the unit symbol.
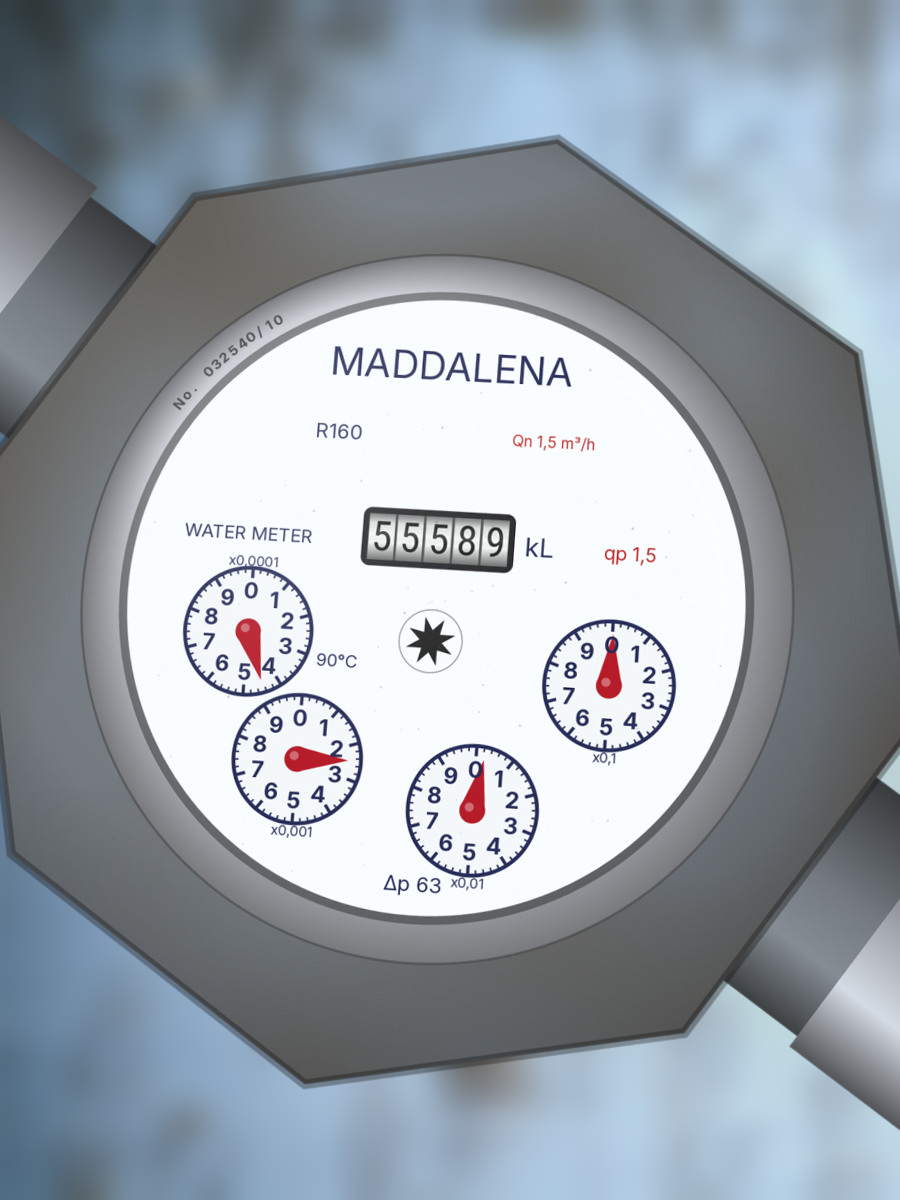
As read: 55589.0024 kL
